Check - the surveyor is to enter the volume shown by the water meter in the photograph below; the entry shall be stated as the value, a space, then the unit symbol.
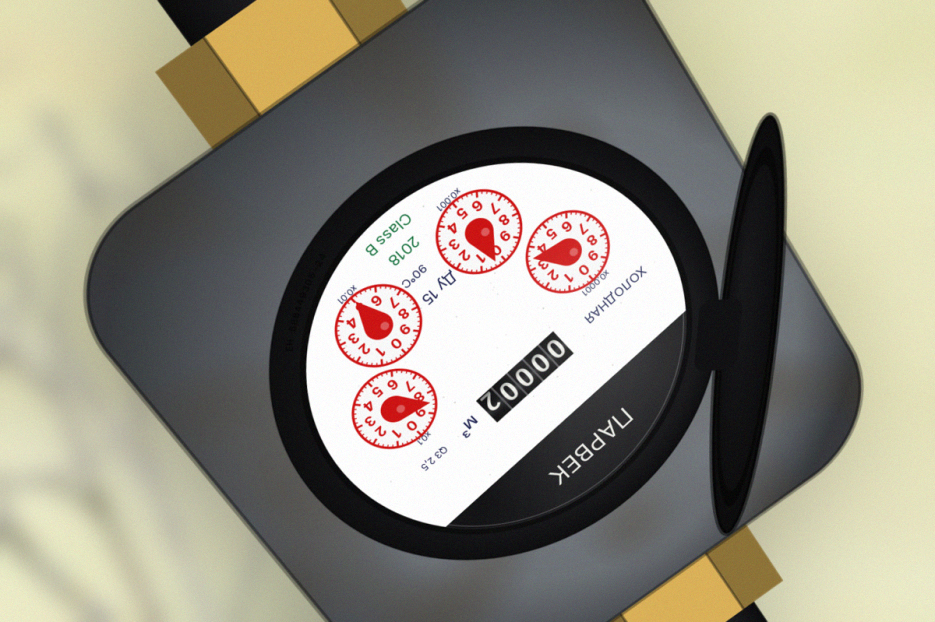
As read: 1.8503 m³
